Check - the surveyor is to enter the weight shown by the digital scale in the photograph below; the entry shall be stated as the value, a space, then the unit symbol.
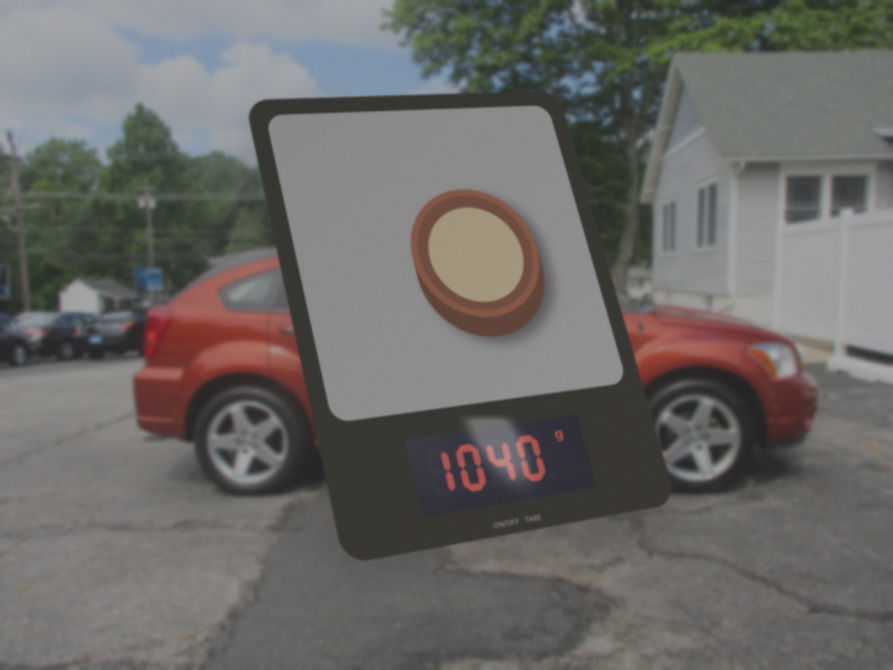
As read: 1040 g
